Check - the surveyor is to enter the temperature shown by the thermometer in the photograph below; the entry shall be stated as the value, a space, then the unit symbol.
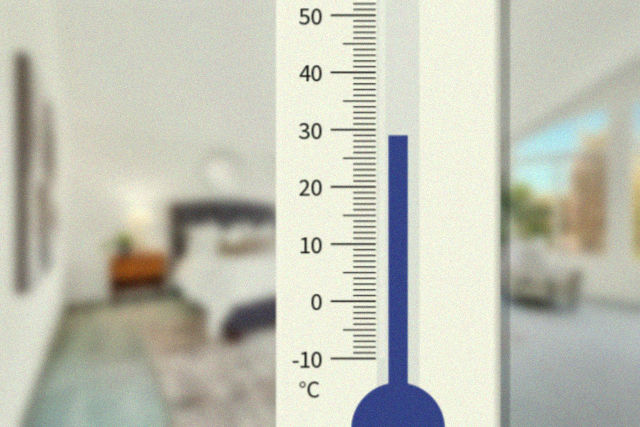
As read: 29 °C
